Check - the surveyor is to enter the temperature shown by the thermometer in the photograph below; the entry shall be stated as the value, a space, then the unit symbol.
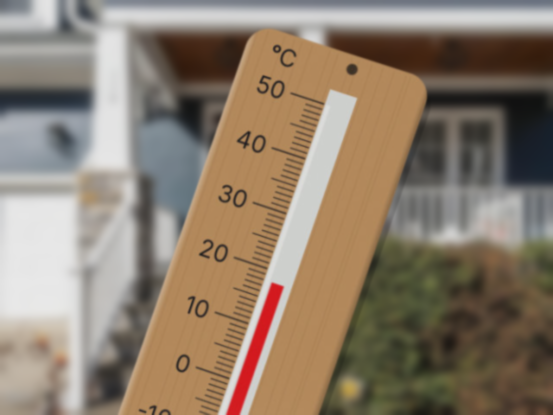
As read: 18 °C
